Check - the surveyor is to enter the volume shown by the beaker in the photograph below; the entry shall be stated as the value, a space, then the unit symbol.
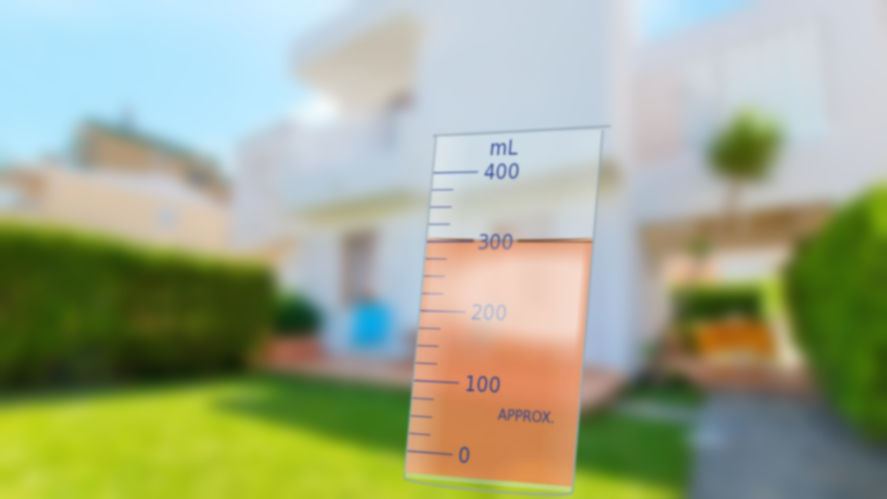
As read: 300 mL
